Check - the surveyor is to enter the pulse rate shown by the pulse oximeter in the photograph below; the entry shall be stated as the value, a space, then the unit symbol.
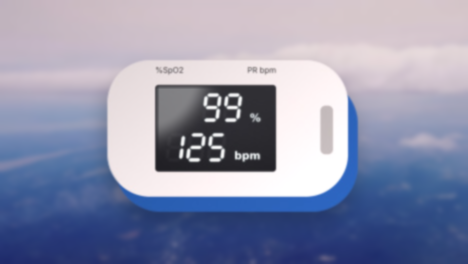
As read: 125 bpm
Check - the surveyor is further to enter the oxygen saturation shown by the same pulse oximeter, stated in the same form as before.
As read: 99 %
